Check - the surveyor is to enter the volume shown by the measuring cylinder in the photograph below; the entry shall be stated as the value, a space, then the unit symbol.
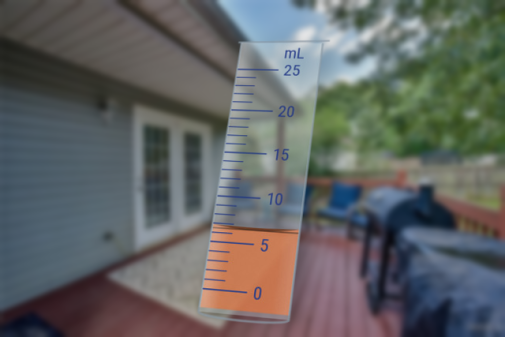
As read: 6.5 mL
